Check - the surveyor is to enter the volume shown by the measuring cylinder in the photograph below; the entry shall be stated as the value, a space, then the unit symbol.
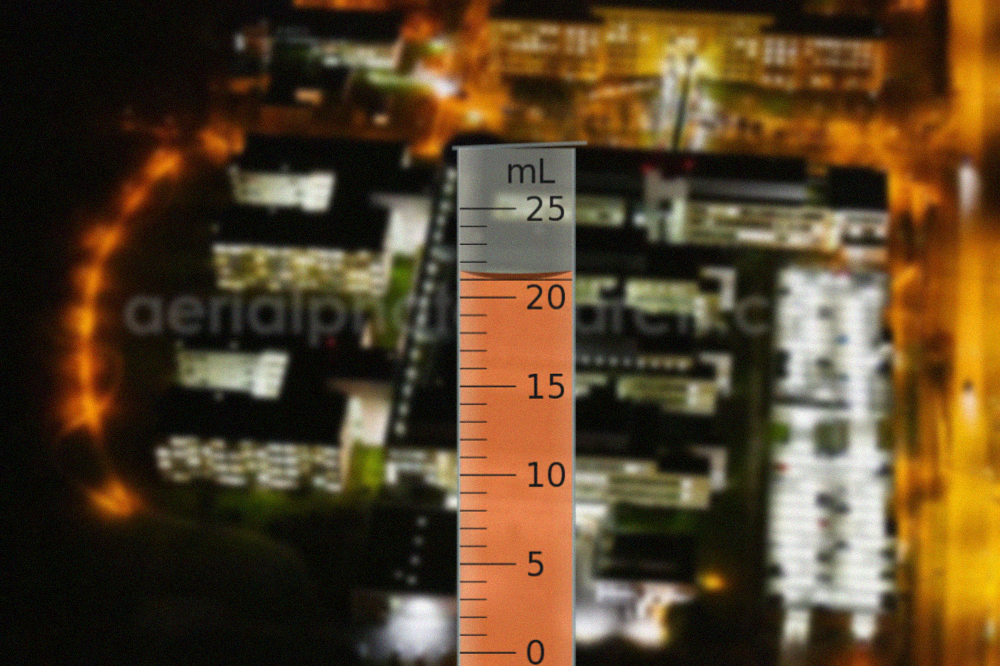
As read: 21 mL
